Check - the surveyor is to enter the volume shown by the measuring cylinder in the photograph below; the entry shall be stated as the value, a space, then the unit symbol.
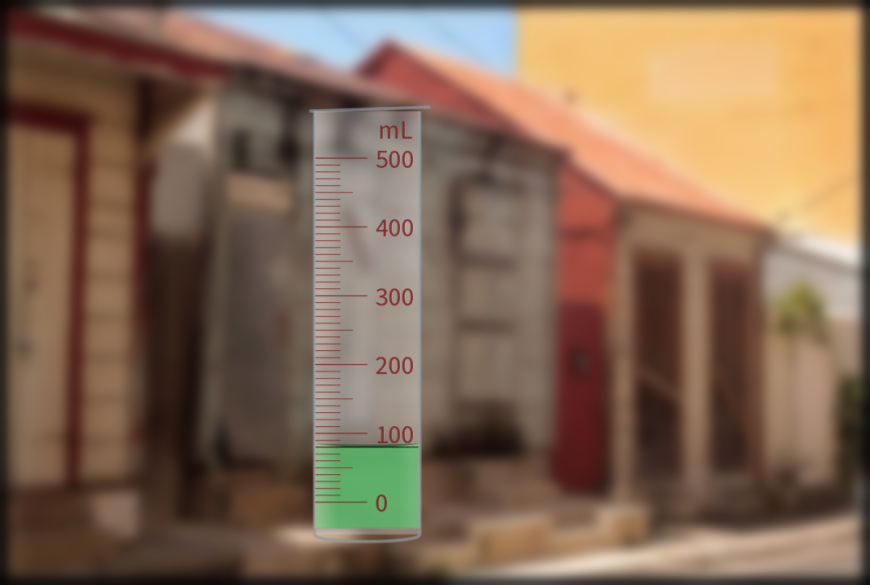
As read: 80 mL
